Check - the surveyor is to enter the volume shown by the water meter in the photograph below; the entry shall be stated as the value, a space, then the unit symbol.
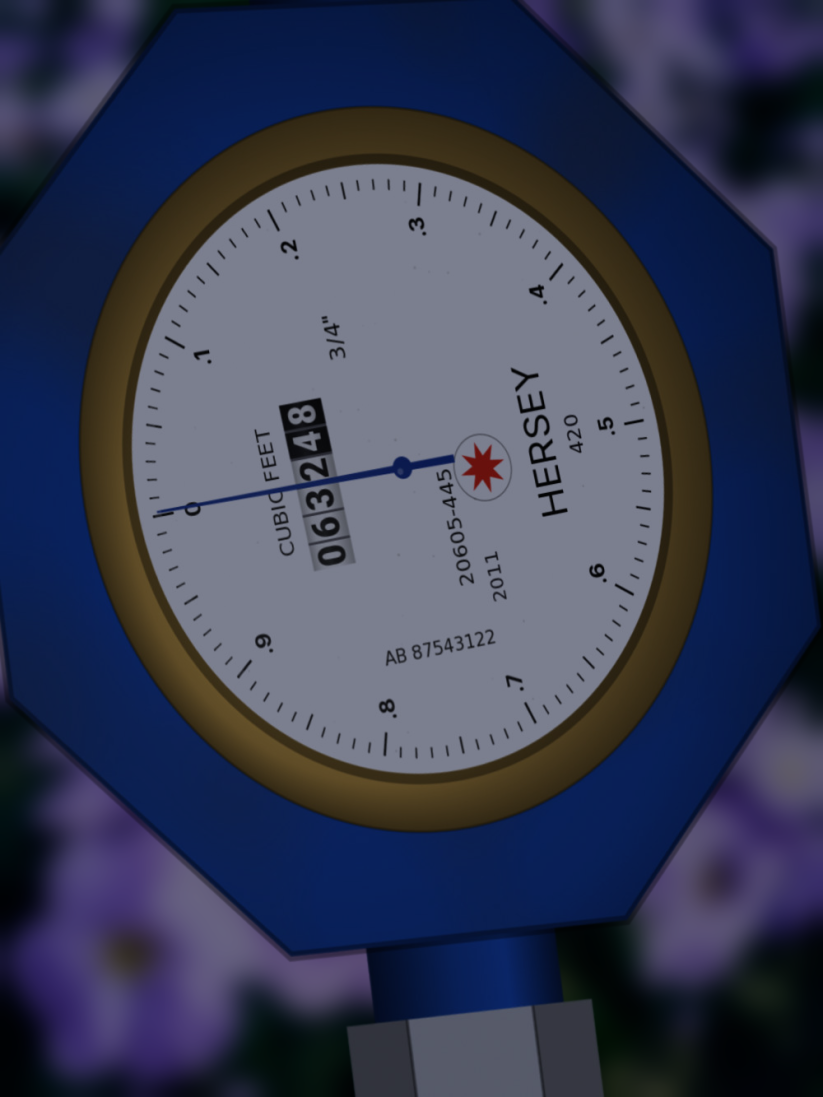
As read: 63248.00 ft³
